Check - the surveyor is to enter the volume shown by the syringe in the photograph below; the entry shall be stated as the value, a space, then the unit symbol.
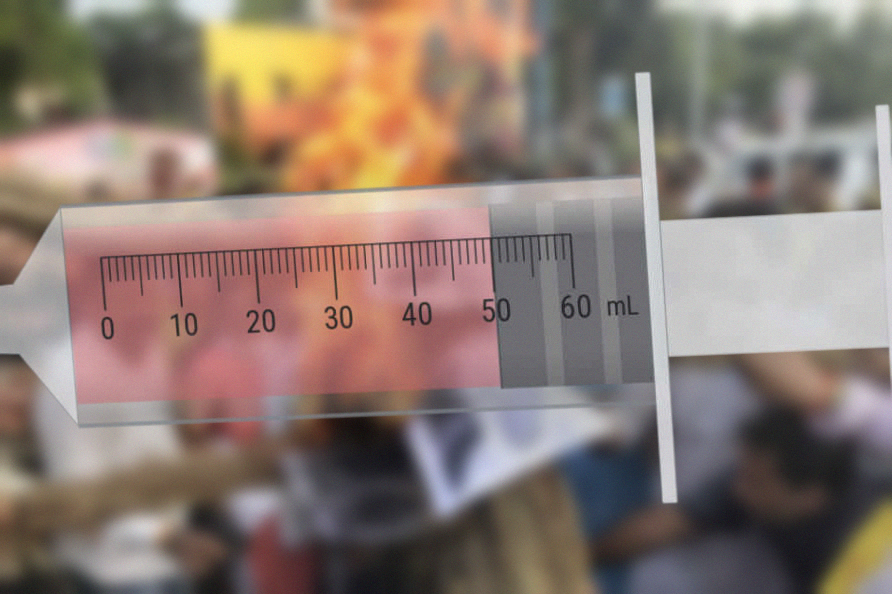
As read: 50 mL
